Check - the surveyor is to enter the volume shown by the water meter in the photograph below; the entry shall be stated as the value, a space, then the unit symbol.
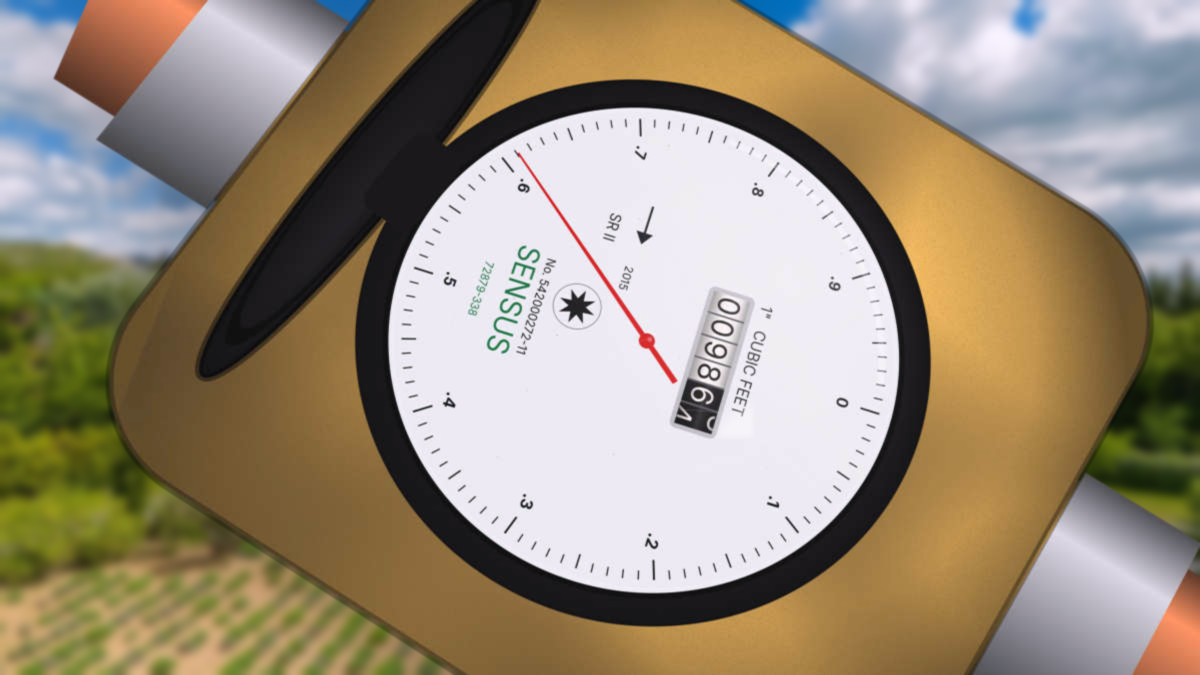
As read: 9863.61 ft³
